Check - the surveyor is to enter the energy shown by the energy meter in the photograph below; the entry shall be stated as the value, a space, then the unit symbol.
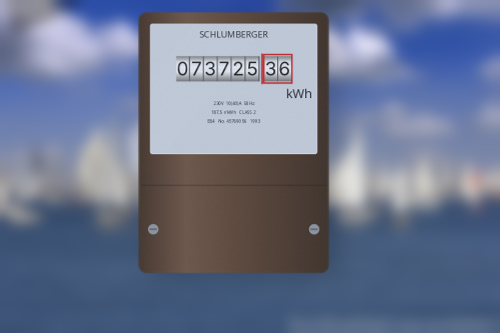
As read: 73725.36 kWh
